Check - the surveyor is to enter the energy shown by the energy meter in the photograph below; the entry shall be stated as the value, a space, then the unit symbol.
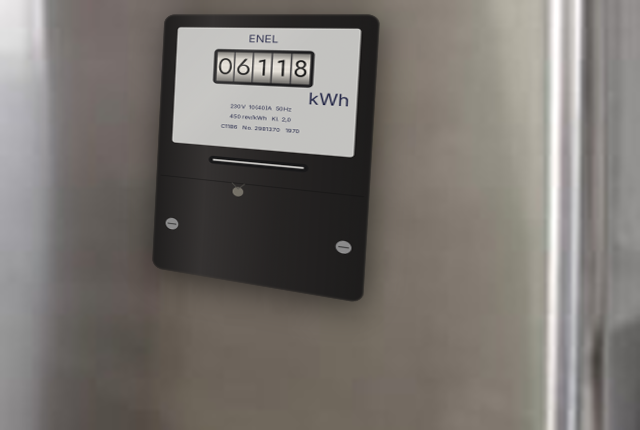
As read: 6118 kWh
